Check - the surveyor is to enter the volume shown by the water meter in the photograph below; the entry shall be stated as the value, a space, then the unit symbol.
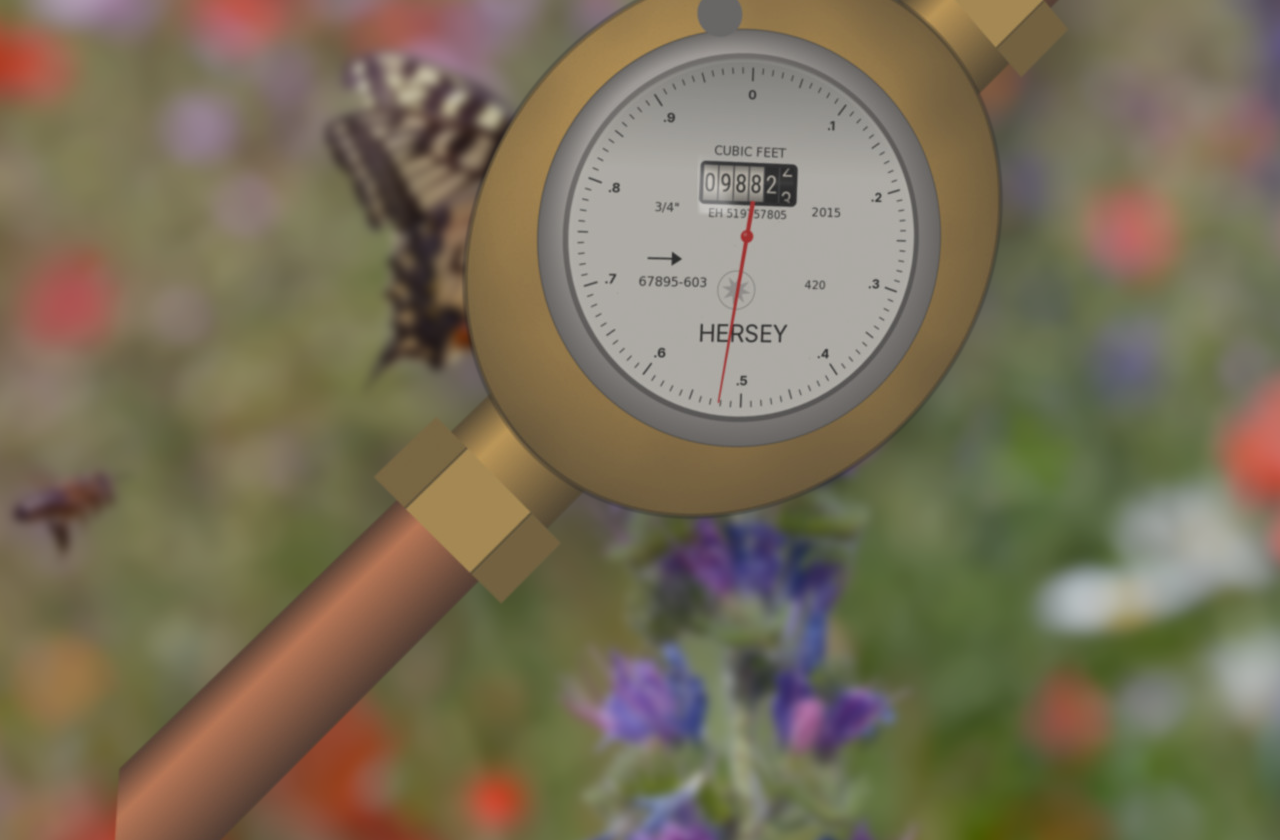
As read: 98822.52 ft³
